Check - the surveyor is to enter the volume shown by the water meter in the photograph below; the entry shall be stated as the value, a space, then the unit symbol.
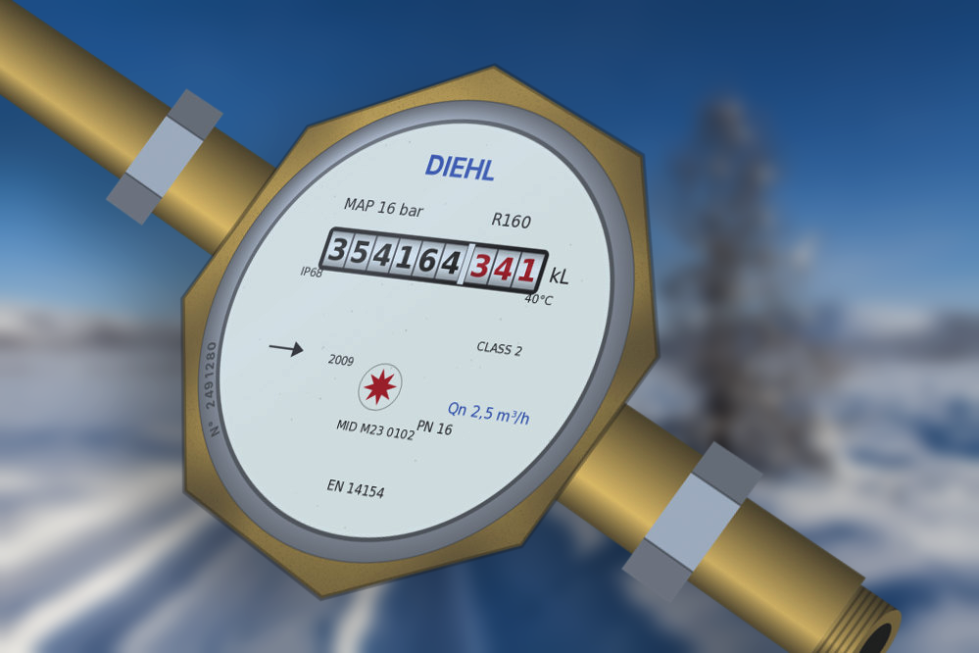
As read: 354164.341 kL
